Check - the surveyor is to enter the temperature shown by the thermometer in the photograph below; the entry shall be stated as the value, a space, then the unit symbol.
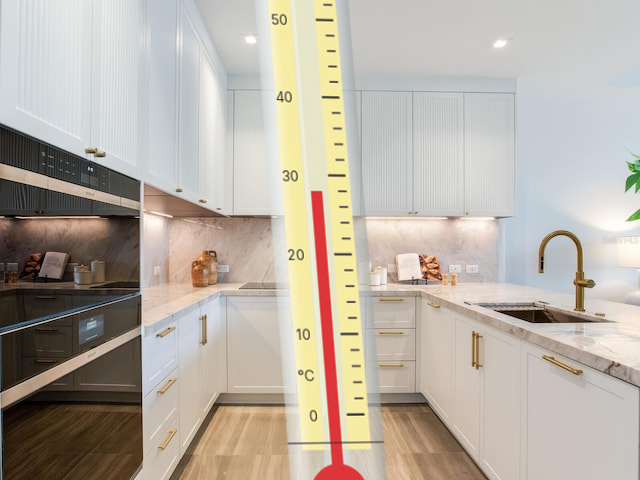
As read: 28 °C
